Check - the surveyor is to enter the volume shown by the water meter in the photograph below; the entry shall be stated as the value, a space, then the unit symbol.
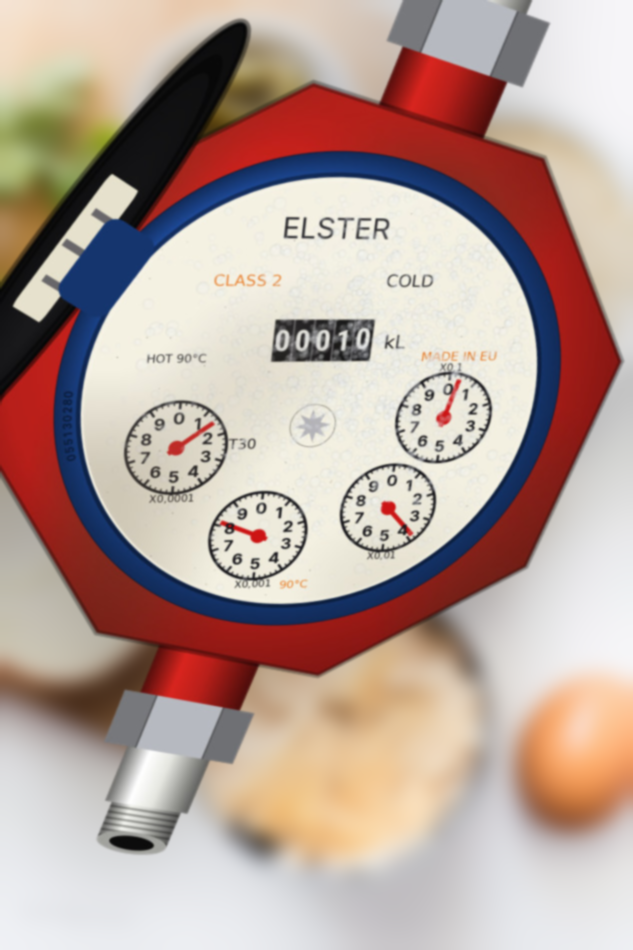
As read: 10.0381 kL
